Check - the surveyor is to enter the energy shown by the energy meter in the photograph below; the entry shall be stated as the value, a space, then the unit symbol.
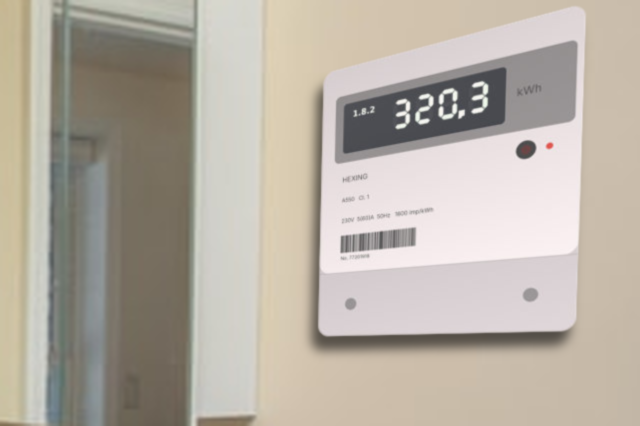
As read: 320.3 kWh
